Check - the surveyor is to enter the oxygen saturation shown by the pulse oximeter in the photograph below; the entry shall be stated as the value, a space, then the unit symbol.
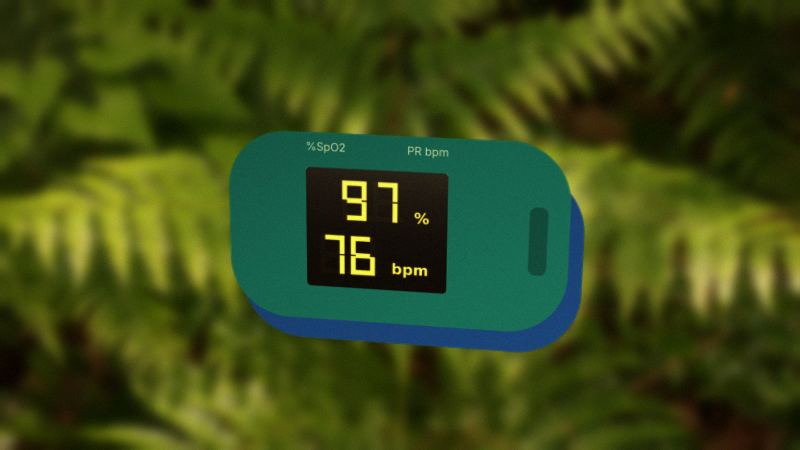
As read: 97 %
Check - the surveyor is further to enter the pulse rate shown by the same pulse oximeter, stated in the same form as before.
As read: 76 bpm
